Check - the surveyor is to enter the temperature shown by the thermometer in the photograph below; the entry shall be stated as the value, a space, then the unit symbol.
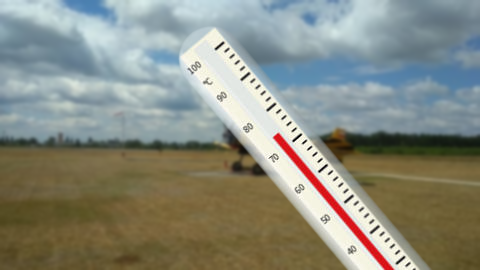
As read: 74 °C
